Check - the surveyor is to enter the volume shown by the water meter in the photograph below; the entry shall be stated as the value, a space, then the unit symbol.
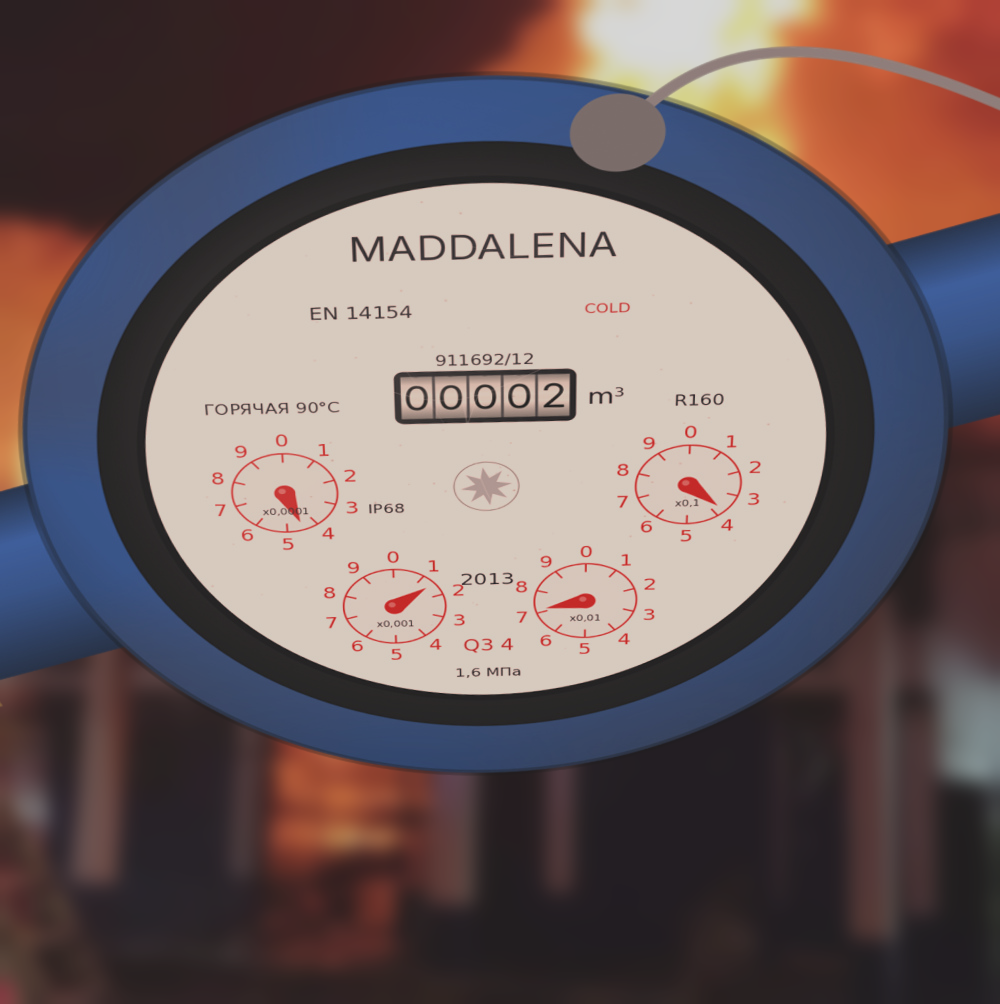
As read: 2.3714 m³
